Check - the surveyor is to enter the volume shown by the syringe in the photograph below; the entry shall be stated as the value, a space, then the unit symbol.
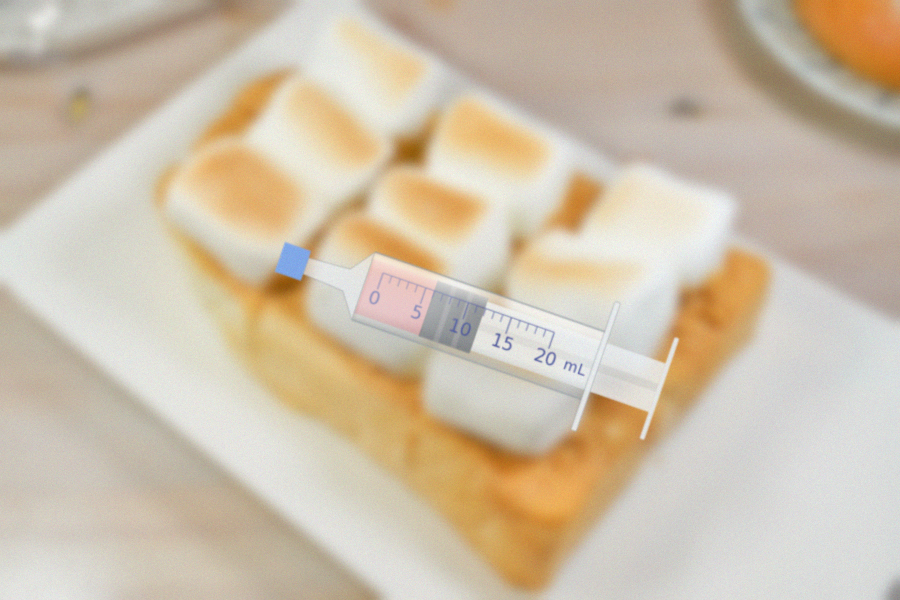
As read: 6 mL
